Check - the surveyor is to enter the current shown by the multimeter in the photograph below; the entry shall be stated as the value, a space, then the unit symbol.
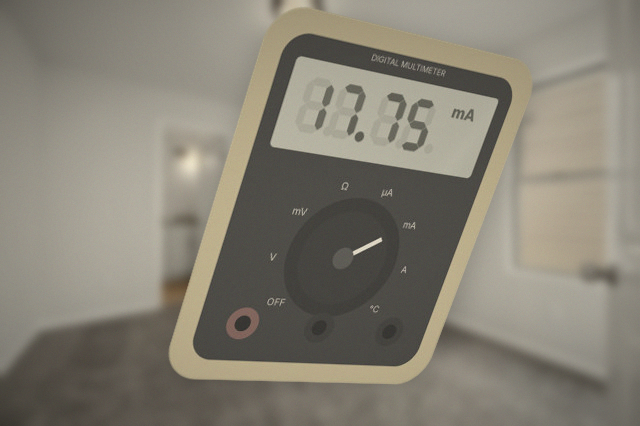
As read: 17.75 mA
